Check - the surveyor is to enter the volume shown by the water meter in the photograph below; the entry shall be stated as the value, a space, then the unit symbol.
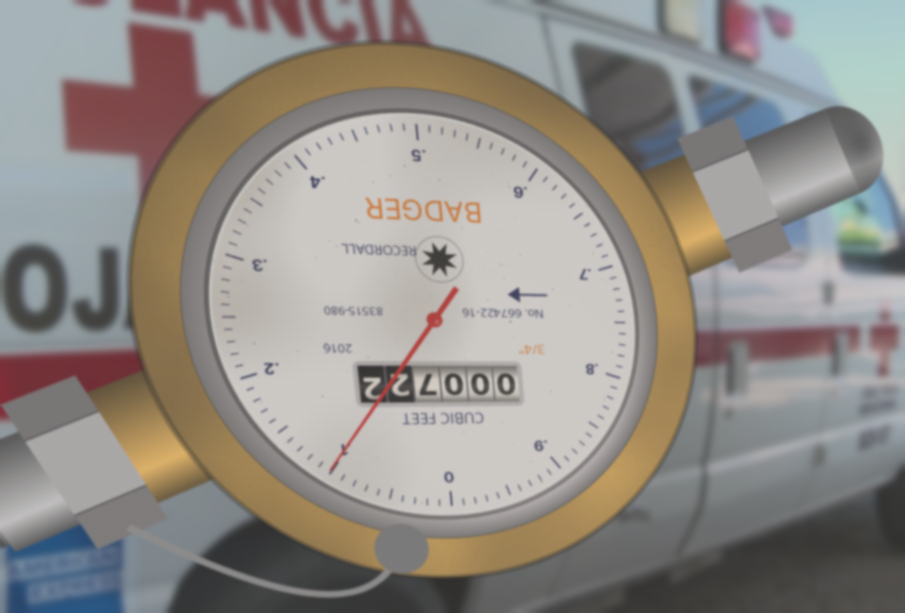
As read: 722.10 ft³
